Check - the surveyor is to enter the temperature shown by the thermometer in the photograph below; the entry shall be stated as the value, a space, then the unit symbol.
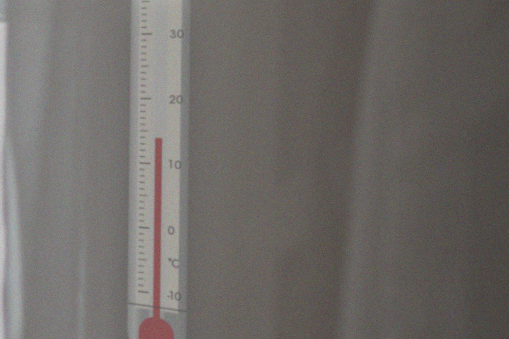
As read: 14 °C
